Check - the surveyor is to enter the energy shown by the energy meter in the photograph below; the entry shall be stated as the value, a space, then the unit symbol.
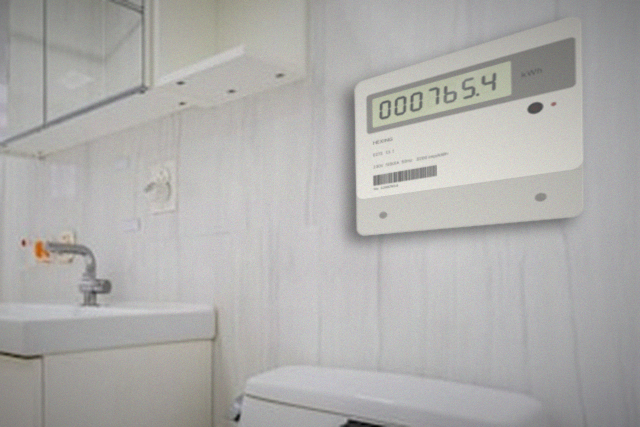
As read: 765.4 kWh
